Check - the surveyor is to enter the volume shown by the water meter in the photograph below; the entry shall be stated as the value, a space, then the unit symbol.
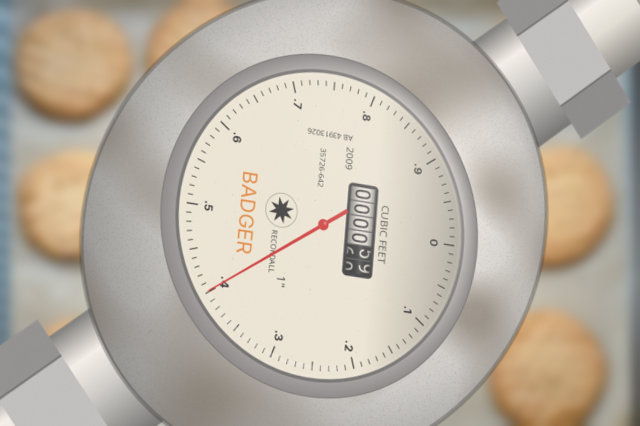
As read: 59.40 ft³
